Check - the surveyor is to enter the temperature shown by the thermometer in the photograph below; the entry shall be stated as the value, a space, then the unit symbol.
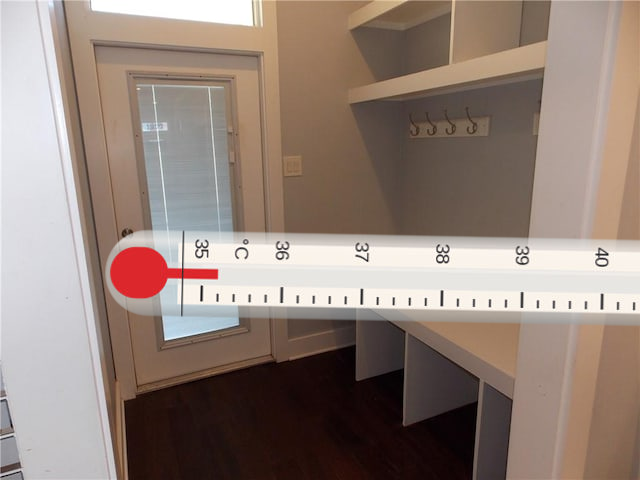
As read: 35.2 °C
